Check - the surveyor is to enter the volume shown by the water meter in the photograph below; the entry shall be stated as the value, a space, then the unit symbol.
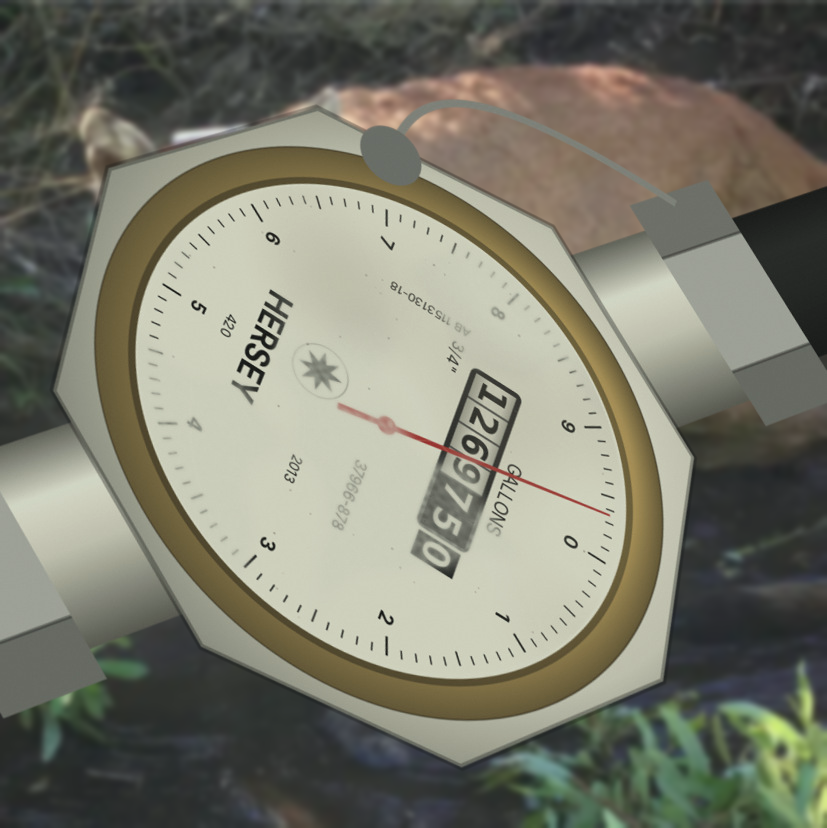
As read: 1269749.6 gal
